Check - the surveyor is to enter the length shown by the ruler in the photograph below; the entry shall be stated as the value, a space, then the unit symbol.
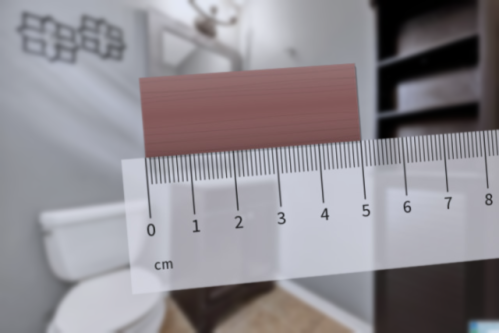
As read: 5 cm
